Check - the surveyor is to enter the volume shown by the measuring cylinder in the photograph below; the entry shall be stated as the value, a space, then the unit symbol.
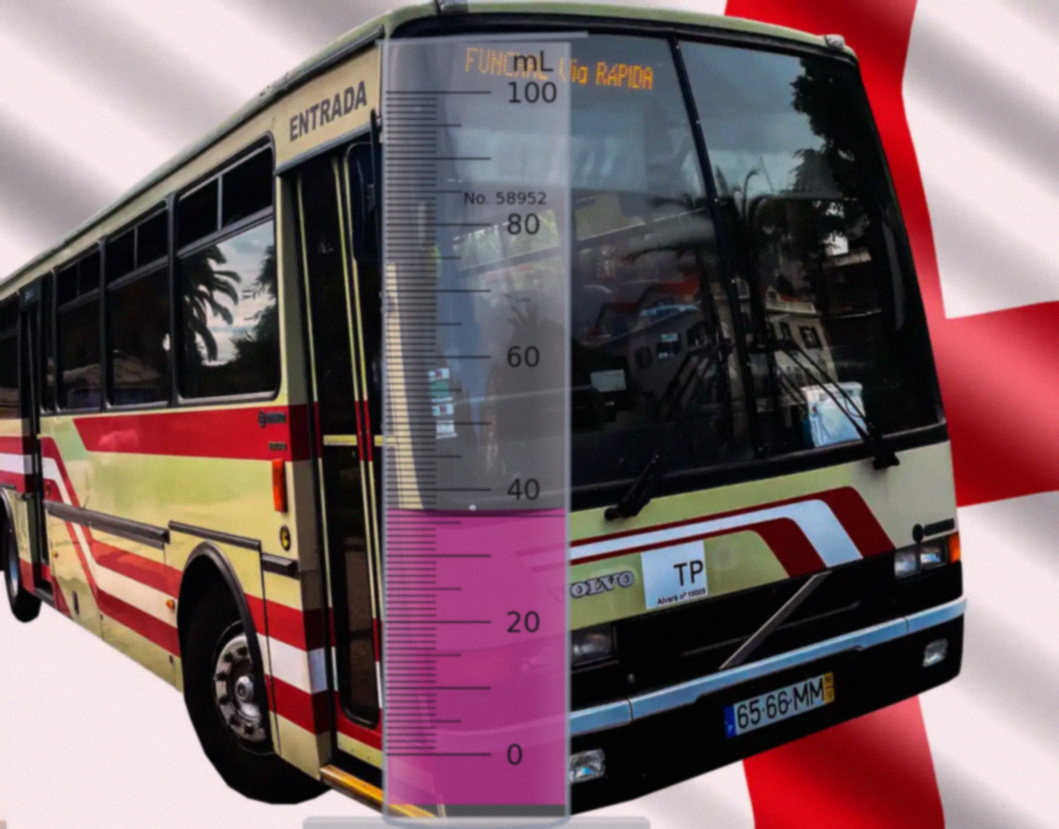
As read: 36 mL
